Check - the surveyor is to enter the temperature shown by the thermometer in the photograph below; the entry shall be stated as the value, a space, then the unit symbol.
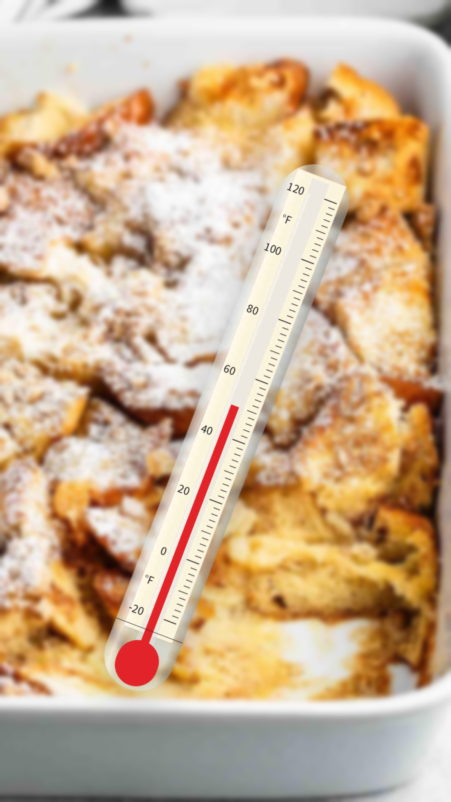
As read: 50 °F
